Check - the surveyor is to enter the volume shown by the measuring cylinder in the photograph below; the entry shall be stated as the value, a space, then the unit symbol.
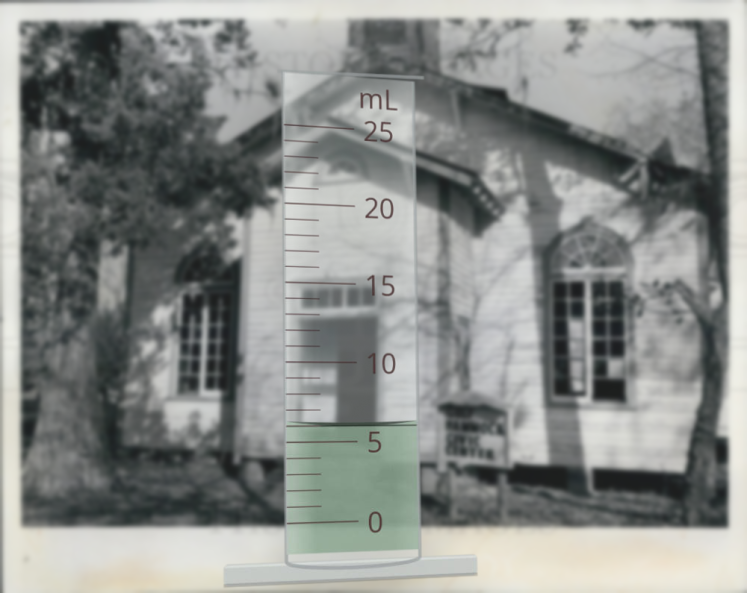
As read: 6 mL
